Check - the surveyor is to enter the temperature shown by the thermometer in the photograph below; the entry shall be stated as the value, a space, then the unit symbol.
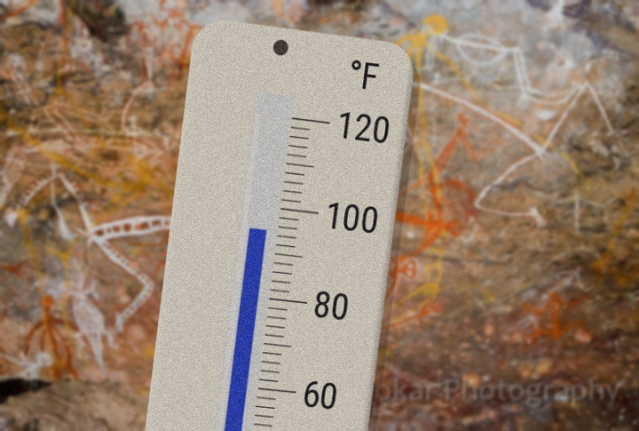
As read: 95 °F
